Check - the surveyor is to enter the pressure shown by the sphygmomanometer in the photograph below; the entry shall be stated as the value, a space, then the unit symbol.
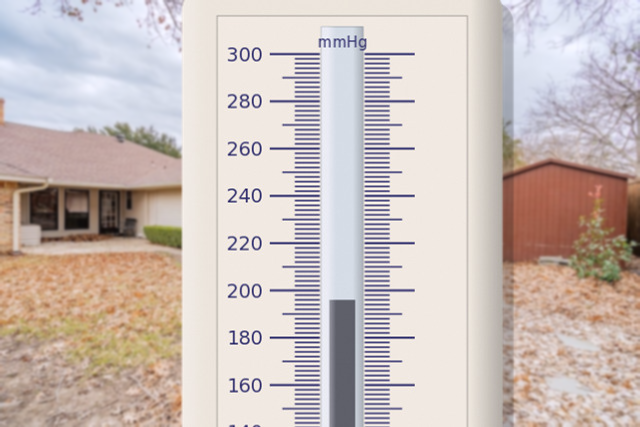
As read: 196 mmHg
